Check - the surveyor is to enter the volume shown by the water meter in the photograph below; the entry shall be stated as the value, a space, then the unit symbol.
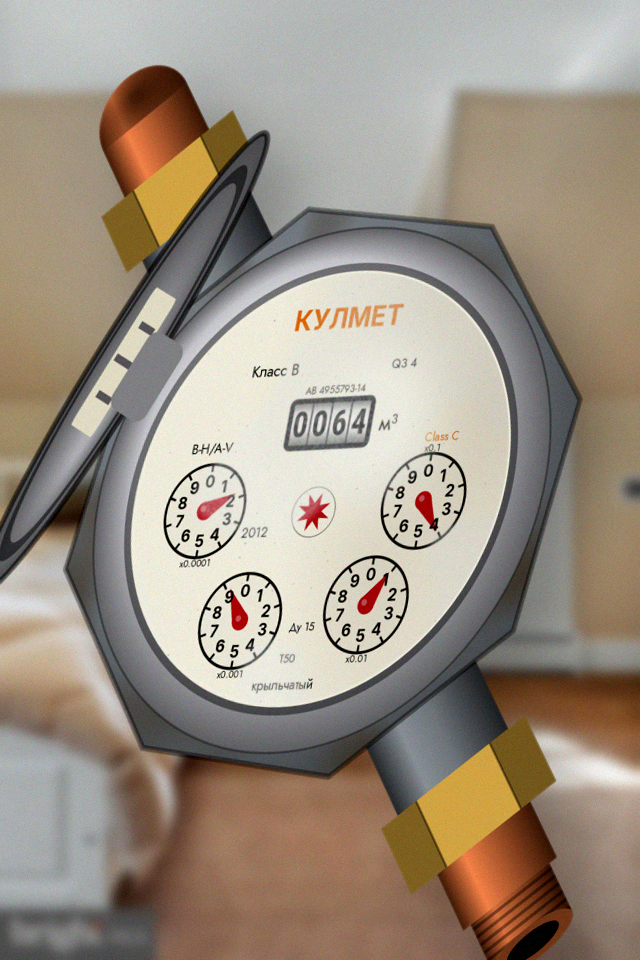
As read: 64.4091 m³
